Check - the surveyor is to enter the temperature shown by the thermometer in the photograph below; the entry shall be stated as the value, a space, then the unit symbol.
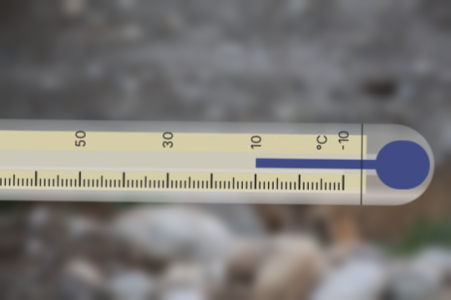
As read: 10 °C
